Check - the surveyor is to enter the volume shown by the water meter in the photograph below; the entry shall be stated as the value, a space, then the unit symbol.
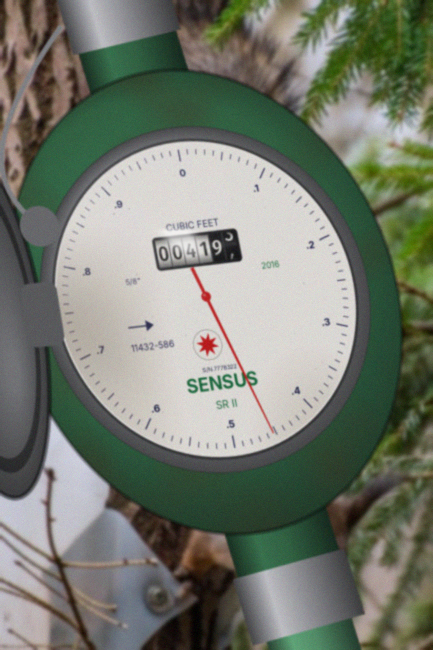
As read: 4193.45 ft³
